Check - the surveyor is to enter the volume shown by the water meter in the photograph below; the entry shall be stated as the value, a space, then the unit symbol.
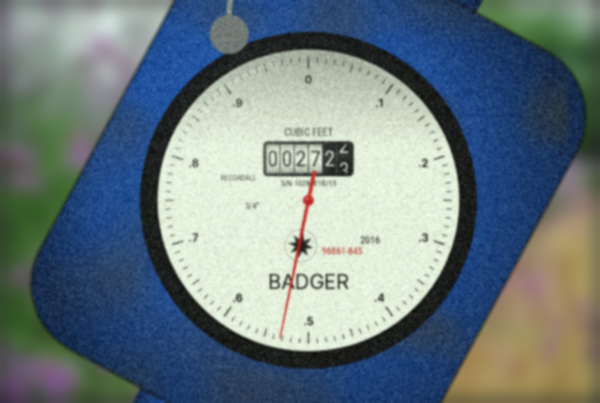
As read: 2722.53 ft³
